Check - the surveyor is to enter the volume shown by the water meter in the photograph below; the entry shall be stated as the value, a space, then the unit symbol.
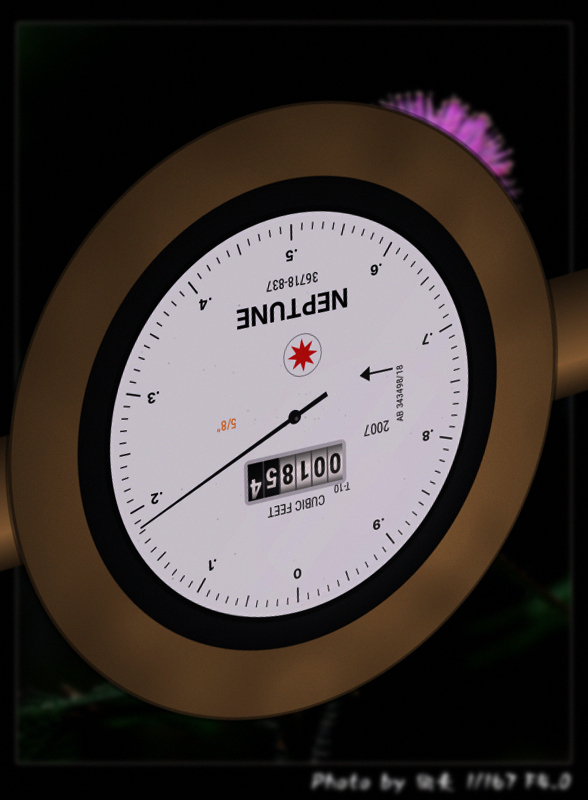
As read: 1854.18 ft³
